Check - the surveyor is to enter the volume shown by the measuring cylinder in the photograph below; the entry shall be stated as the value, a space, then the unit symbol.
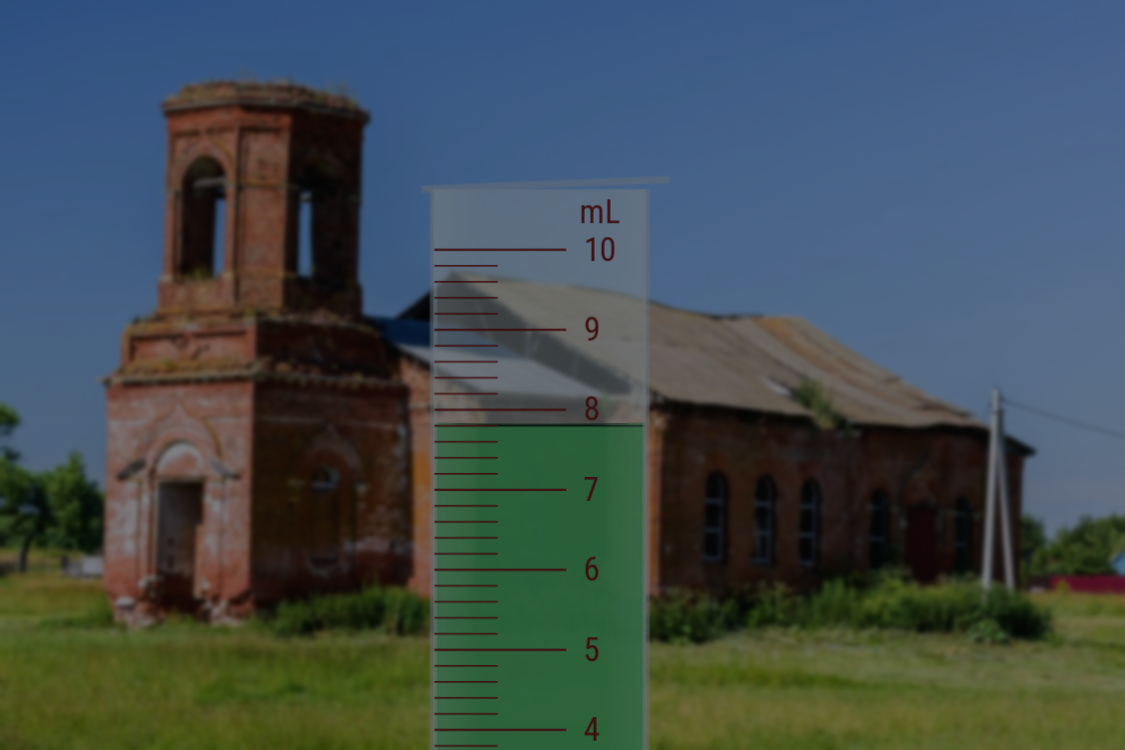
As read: 7.8 mL
